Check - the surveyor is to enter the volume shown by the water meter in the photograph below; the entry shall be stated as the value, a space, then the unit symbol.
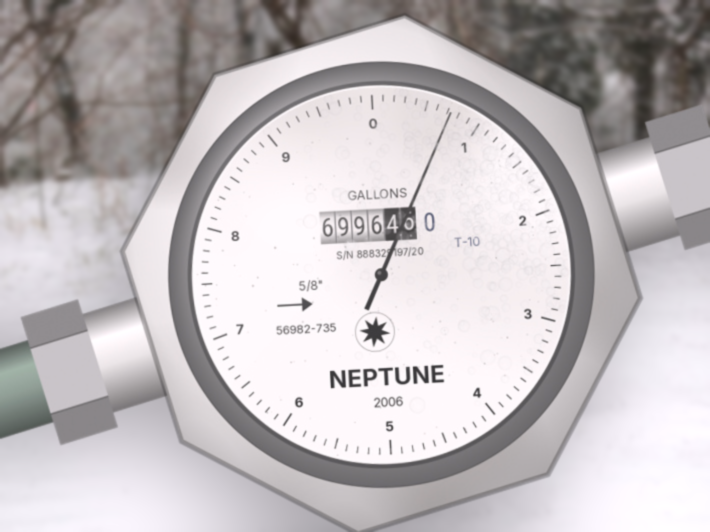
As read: 6996460.7 gal
